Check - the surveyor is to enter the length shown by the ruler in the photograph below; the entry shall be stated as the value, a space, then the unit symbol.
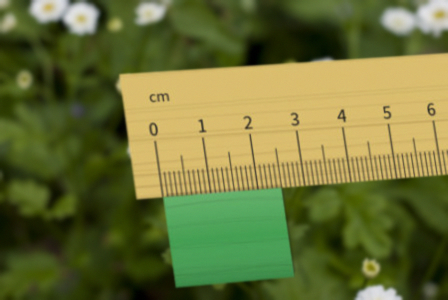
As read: 2.5 cm
